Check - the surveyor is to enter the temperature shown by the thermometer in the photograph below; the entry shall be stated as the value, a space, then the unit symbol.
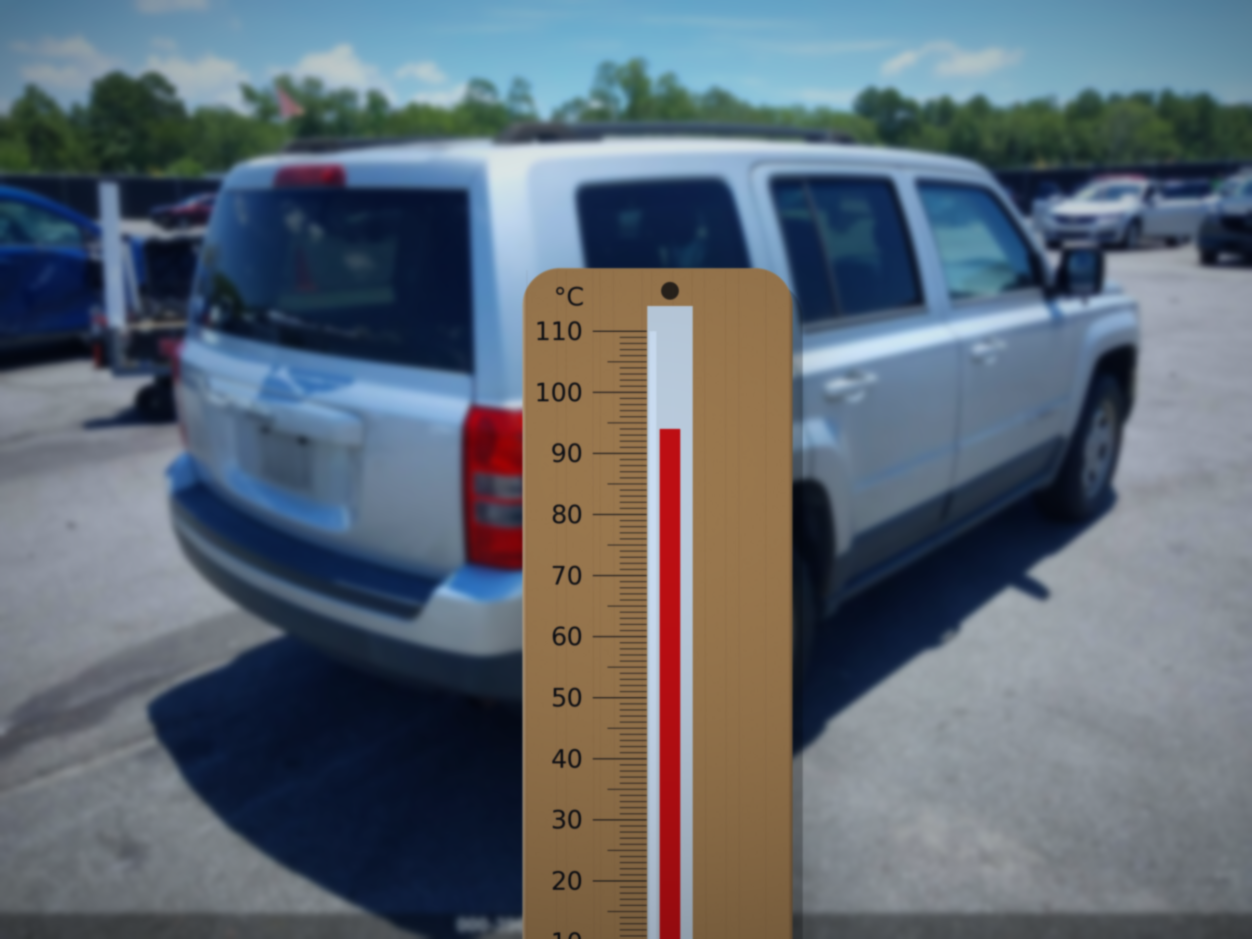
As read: 94 °C
